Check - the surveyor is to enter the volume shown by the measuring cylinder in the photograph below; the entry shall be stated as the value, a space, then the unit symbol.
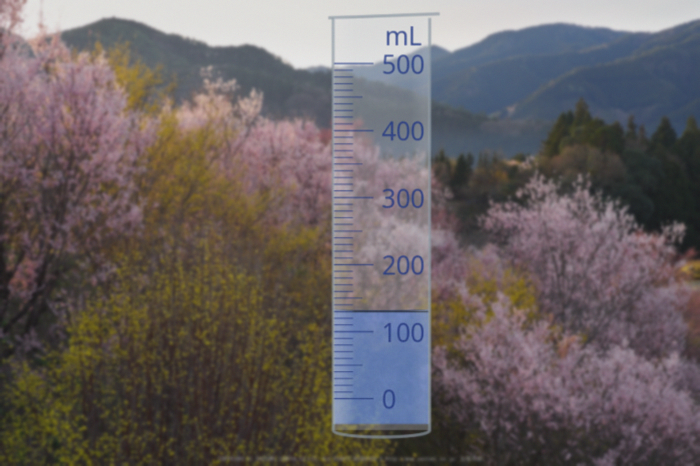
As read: 130 mL
